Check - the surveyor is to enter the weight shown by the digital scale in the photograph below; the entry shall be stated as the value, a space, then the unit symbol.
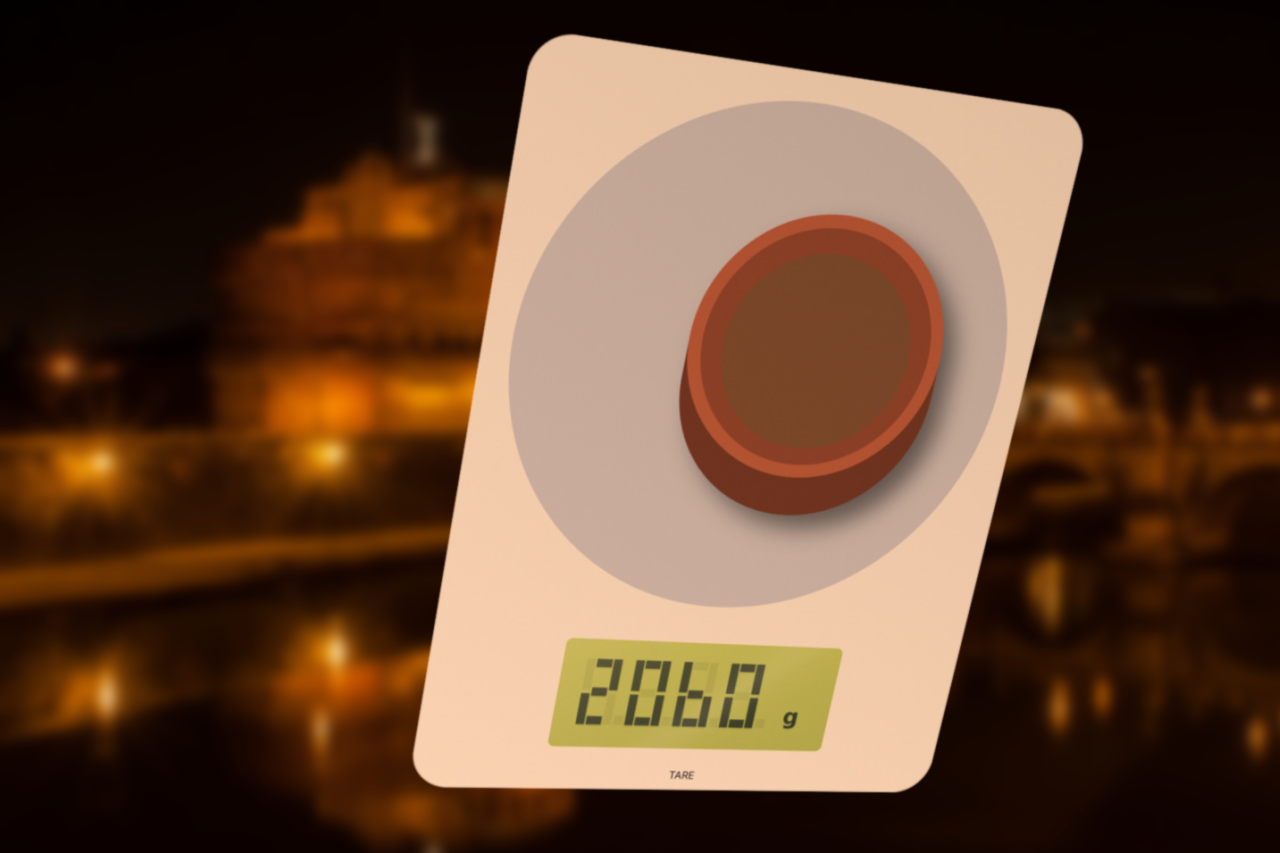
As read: 2060 g
